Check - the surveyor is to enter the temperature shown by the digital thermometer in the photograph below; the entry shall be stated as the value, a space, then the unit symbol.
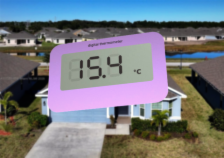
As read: 15.4 °C
